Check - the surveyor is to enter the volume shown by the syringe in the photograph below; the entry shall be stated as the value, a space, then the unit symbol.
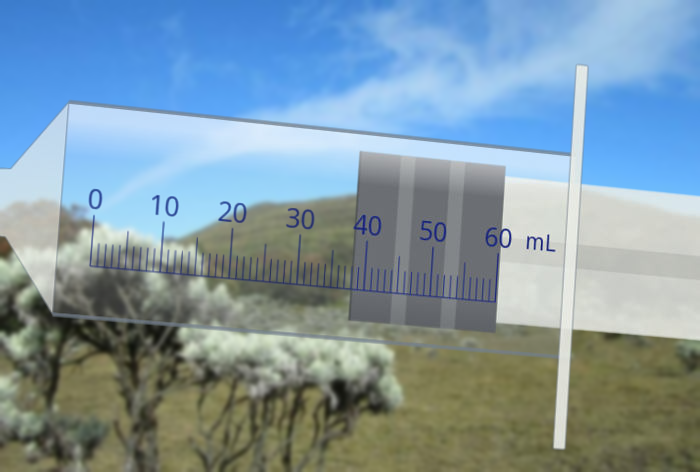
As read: 38 mL
